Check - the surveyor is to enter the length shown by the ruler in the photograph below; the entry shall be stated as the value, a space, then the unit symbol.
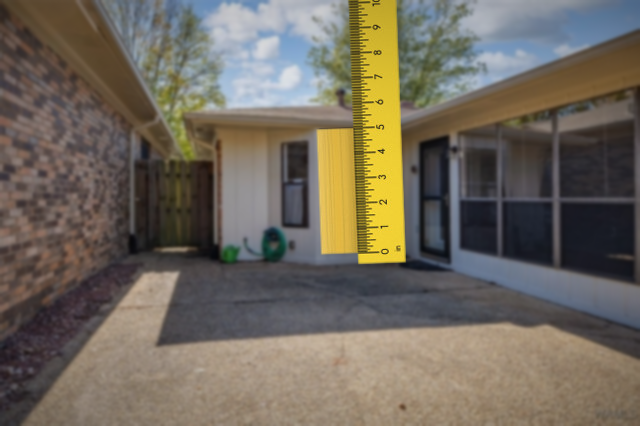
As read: 5 in
